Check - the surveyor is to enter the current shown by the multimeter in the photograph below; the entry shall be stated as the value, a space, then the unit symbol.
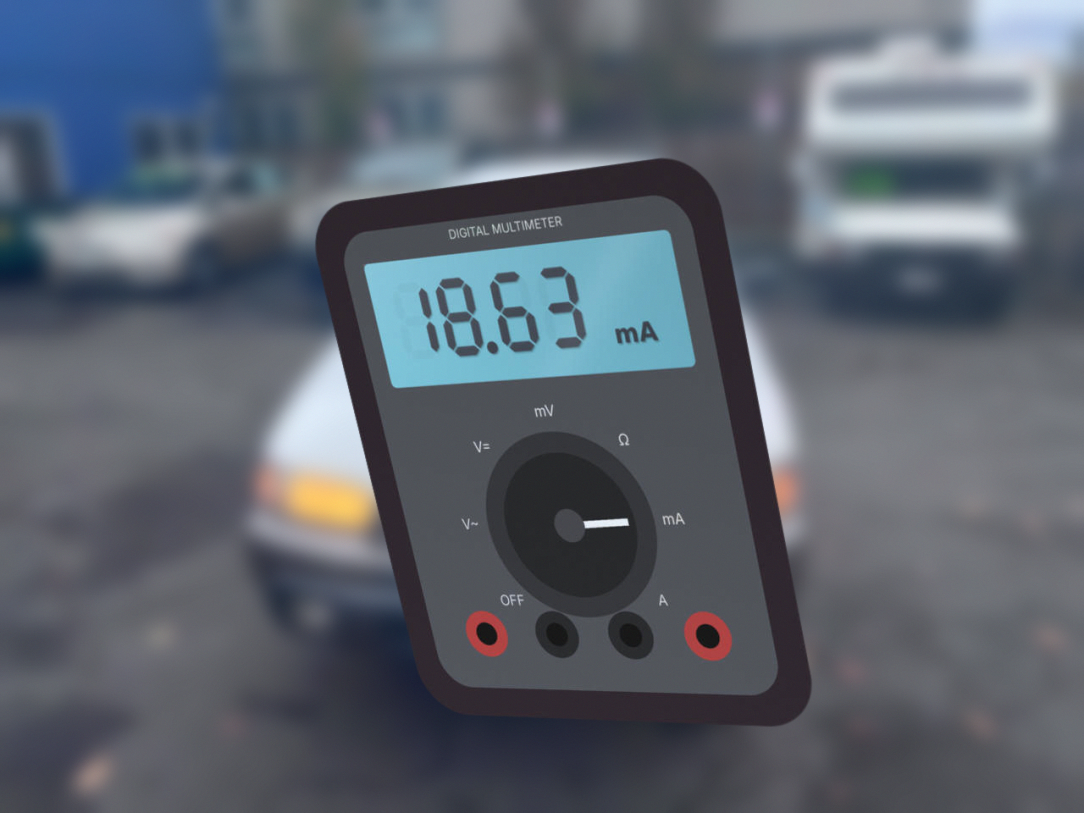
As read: 18.63 mA
